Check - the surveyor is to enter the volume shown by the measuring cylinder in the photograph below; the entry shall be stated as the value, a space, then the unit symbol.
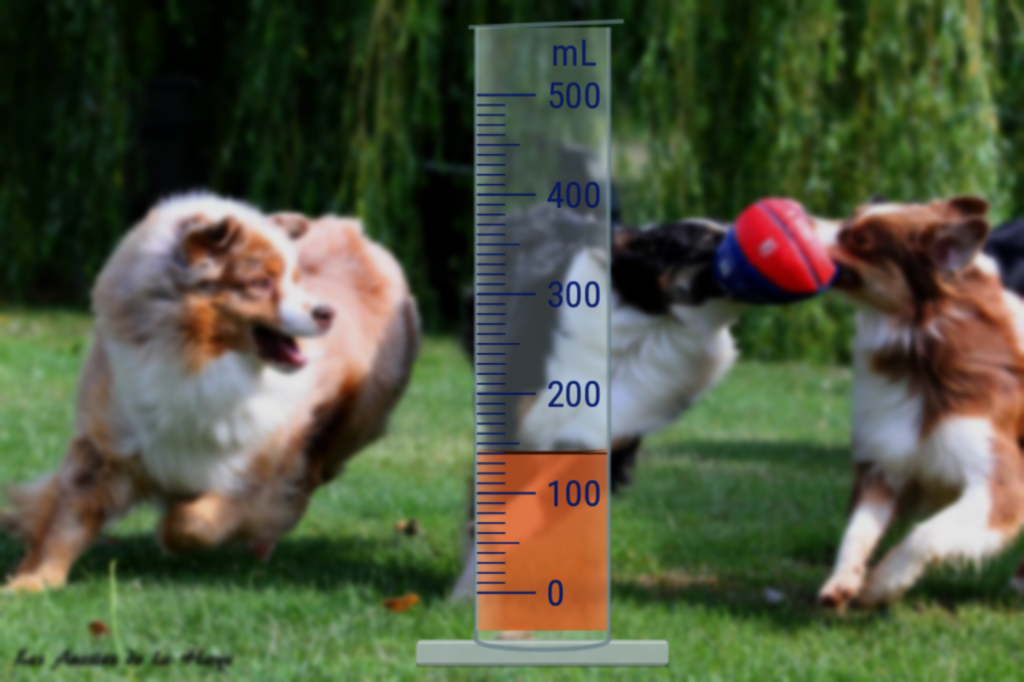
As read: 140 mL
